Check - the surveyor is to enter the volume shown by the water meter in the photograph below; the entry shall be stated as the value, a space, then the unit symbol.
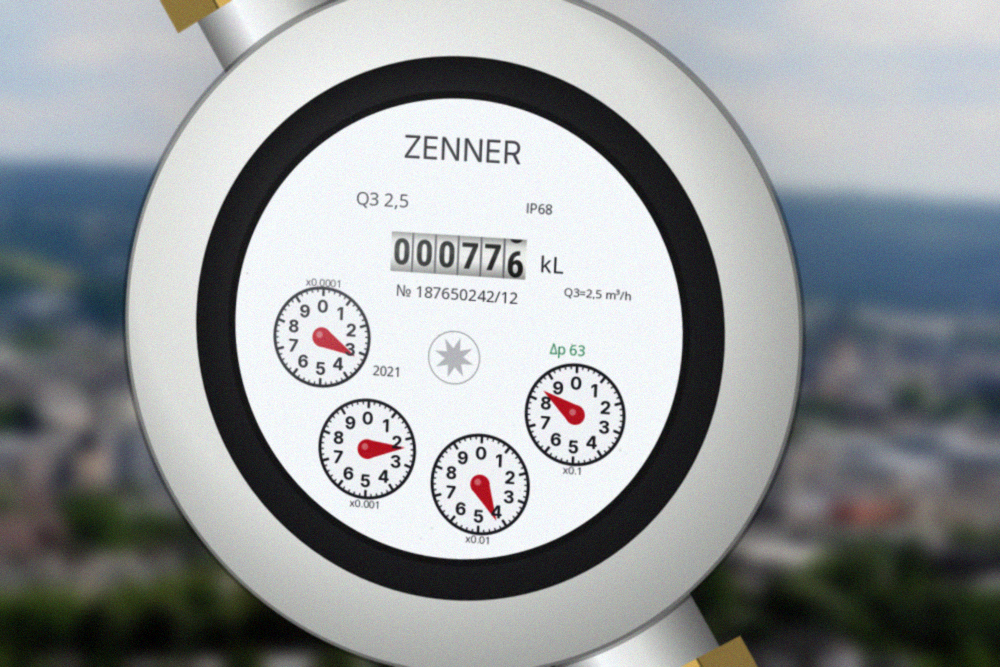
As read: 775.8423 kL
